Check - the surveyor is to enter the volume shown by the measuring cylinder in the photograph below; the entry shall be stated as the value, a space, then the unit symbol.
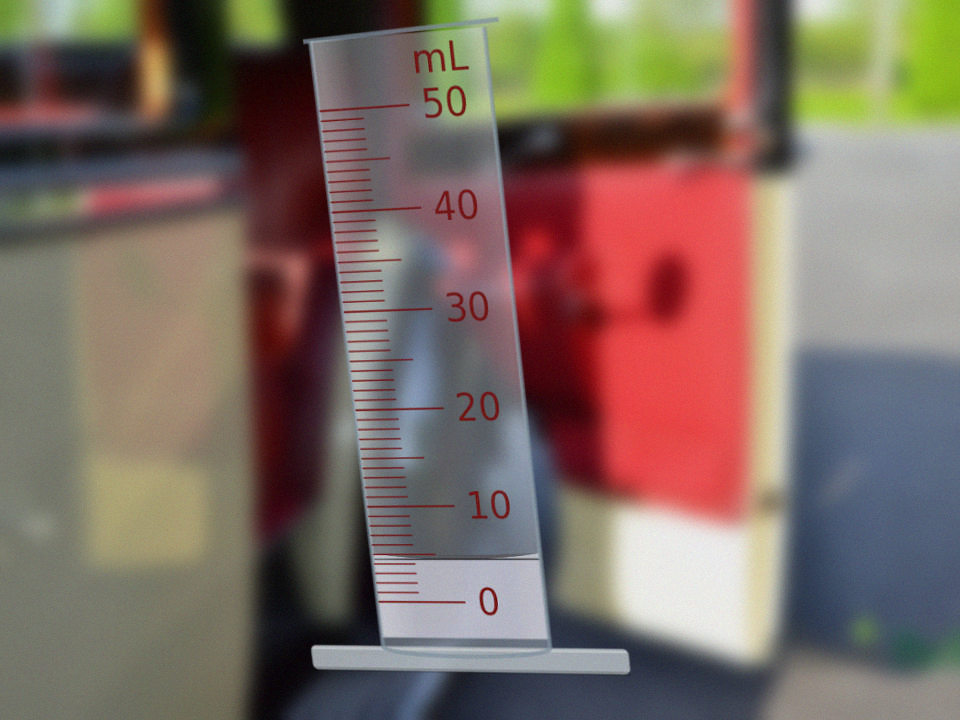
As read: 4.5 mL
